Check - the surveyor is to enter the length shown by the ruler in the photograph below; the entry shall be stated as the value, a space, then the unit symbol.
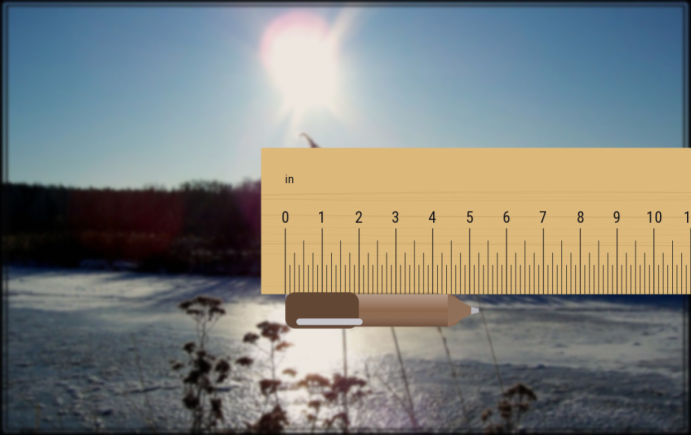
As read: 5.25 in
